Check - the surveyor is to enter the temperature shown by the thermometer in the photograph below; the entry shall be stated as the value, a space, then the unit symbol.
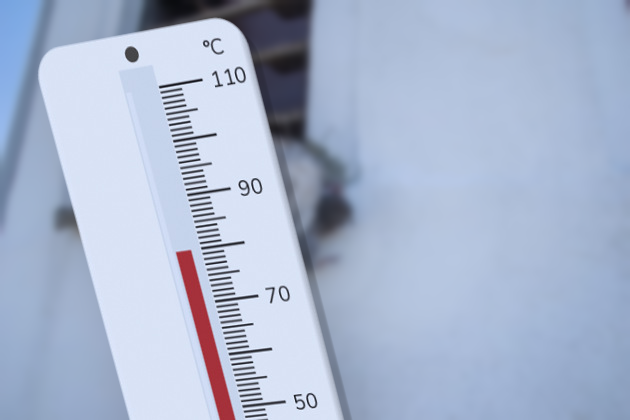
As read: 80 °C
